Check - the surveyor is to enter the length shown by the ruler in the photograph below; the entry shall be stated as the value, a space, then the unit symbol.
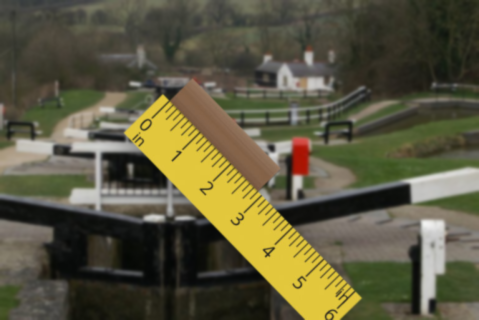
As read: 2.875 in
